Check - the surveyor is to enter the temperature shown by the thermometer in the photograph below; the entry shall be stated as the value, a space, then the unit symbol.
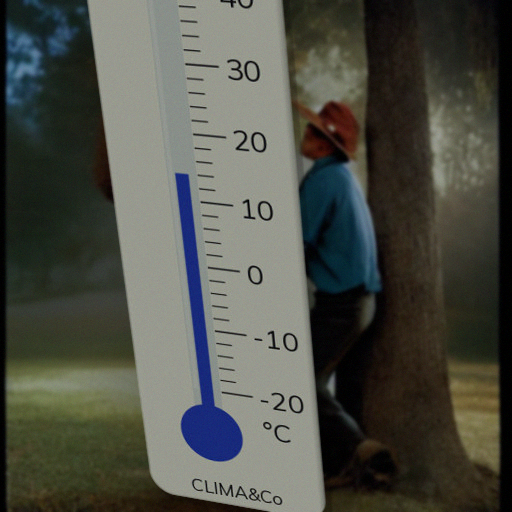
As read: 14 °C
